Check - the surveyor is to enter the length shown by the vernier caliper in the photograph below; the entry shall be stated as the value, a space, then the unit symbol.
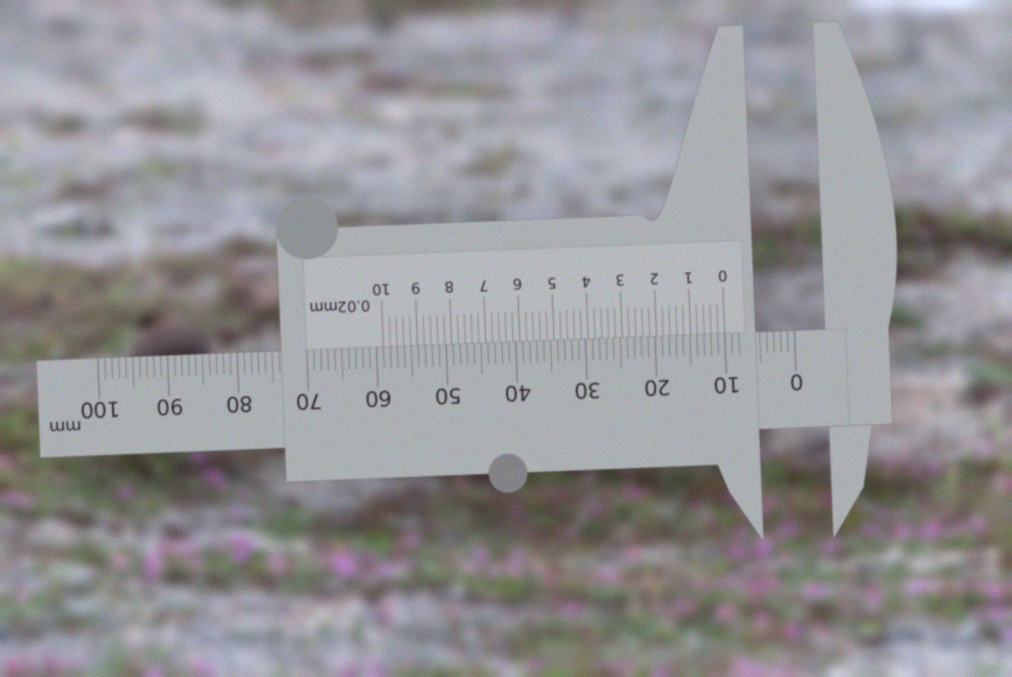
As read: 10.0 mm
